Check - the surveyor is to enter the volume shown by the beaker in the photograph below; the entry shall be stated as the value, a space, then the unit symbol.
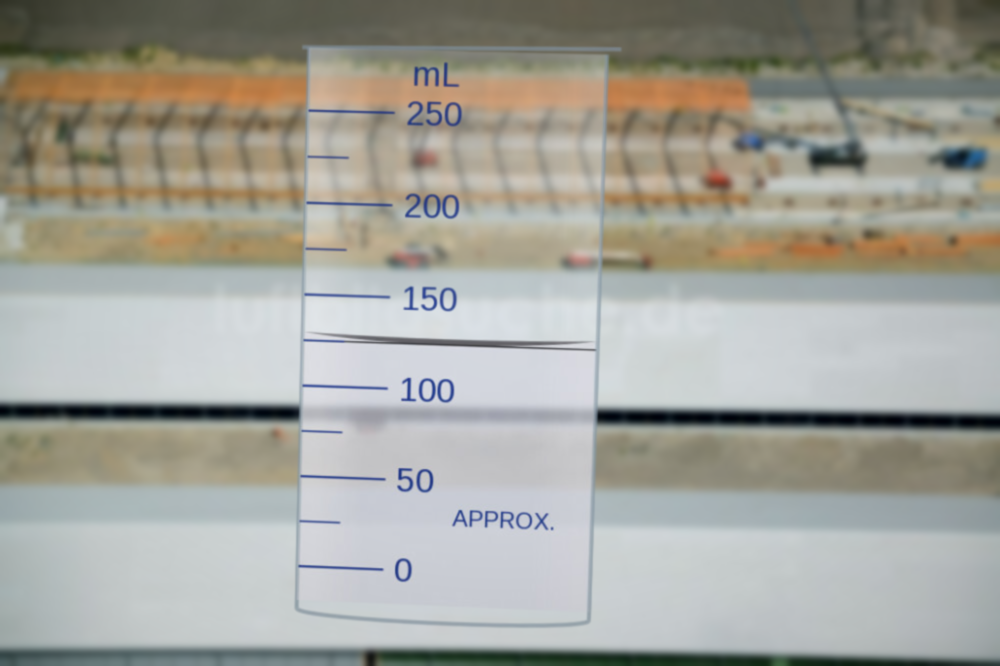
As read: 125 mL
